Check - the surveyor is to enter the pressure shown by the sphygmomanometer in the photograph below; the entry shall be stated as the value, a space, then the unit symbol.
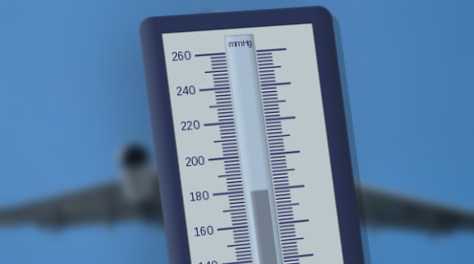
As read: 180 mmHg
